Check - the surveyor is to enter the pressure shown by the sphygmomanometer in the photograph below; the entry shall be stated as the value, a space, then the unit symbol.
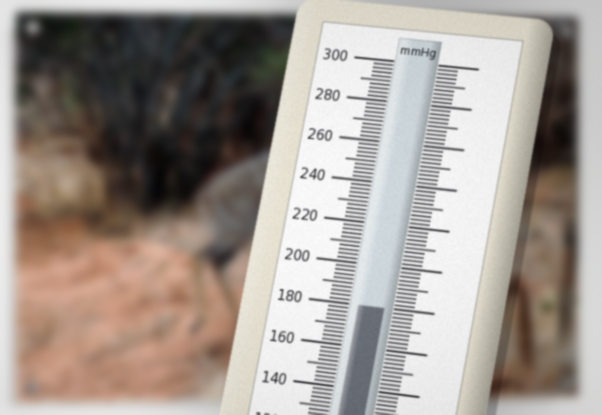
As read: 180 mmHg
